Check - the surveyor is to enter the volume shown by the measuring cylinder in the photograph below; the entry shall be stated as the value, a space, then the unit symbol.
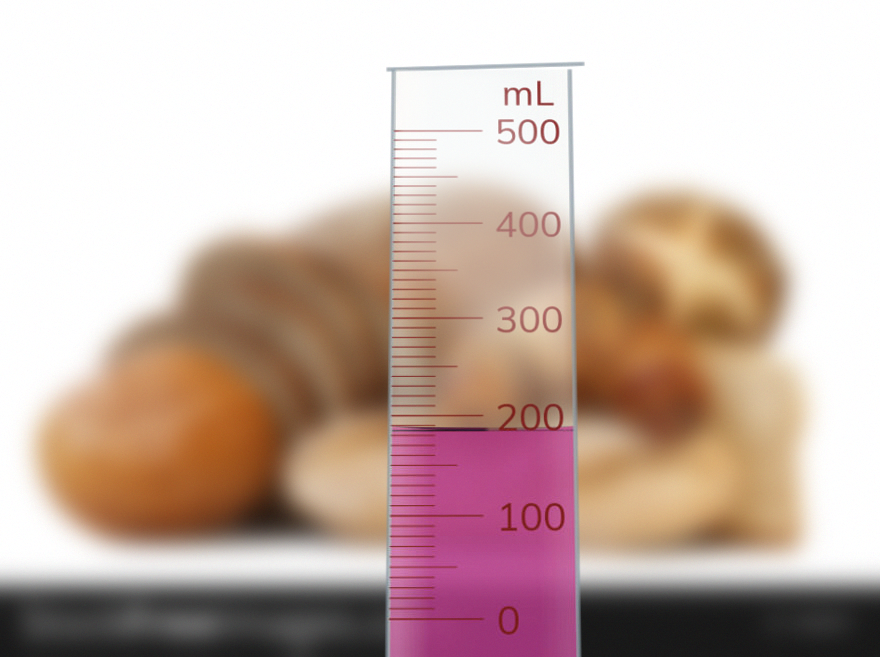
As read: 185 mL
